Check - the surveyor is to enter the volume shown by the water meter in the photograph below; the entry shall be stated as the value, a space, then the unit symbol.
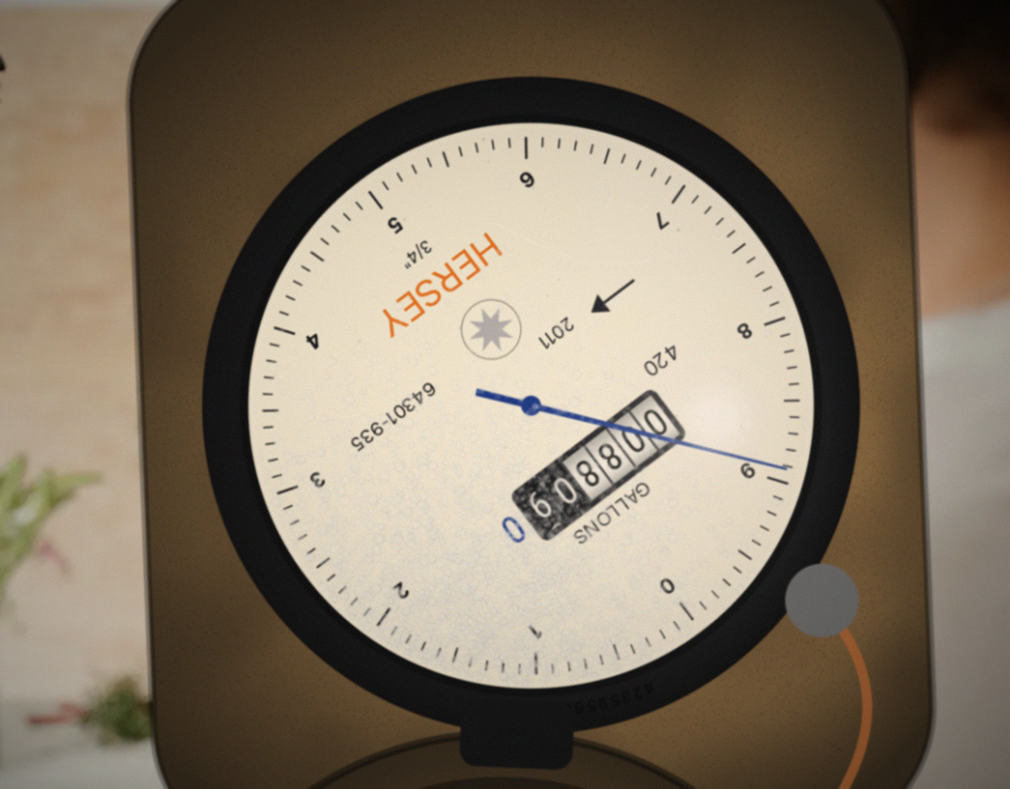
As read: 88088.9 gal
